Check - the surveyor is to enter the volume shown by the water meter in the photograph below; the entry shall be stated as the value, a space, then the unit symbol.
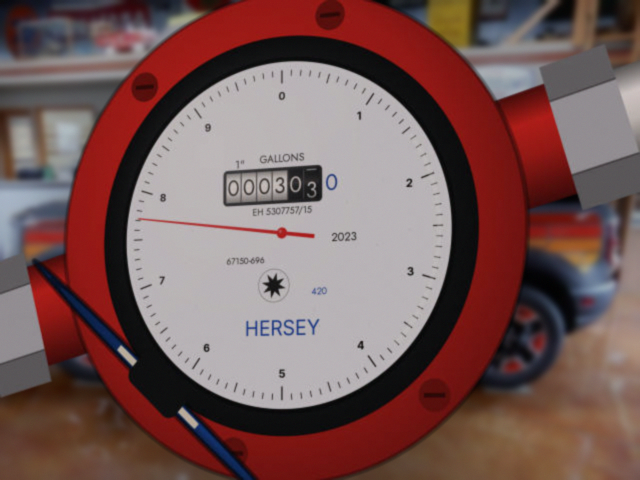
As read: 3027.7 gal
